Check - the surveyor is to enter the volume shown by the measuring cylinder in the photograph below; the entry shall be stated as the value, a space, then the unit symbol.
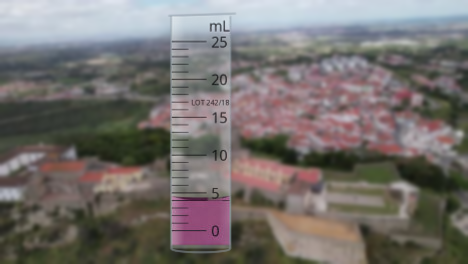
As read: 4 mL
